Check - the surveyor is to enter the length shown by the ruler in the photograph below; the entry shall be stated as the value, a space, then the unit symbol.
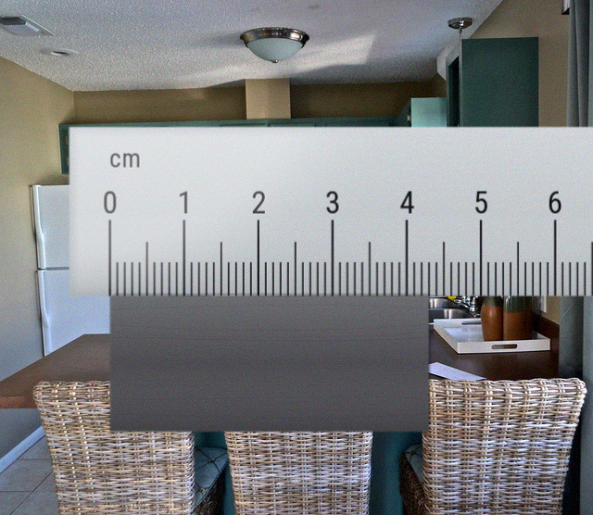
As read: 4.3 cm
